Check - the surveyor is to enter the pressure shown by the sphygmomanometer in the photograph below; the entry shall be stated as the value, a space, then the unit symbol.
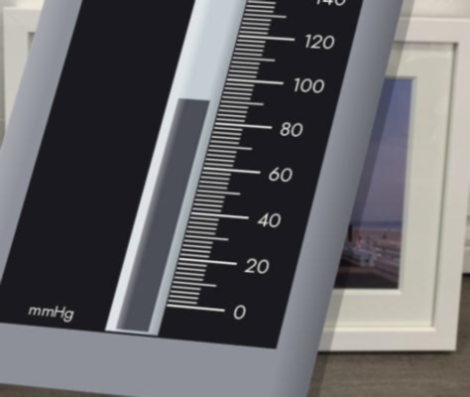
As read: 90 mmHg
